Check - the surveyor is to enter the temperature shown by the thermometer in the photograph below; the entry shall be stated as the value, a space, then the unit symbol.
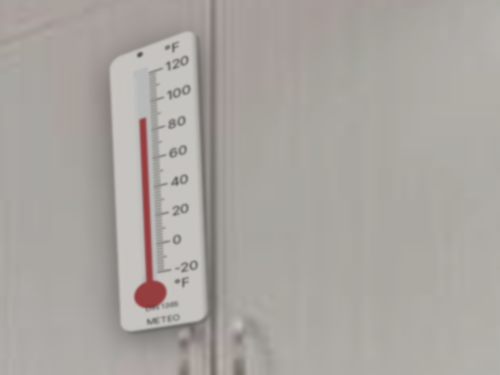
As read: 90 °F
